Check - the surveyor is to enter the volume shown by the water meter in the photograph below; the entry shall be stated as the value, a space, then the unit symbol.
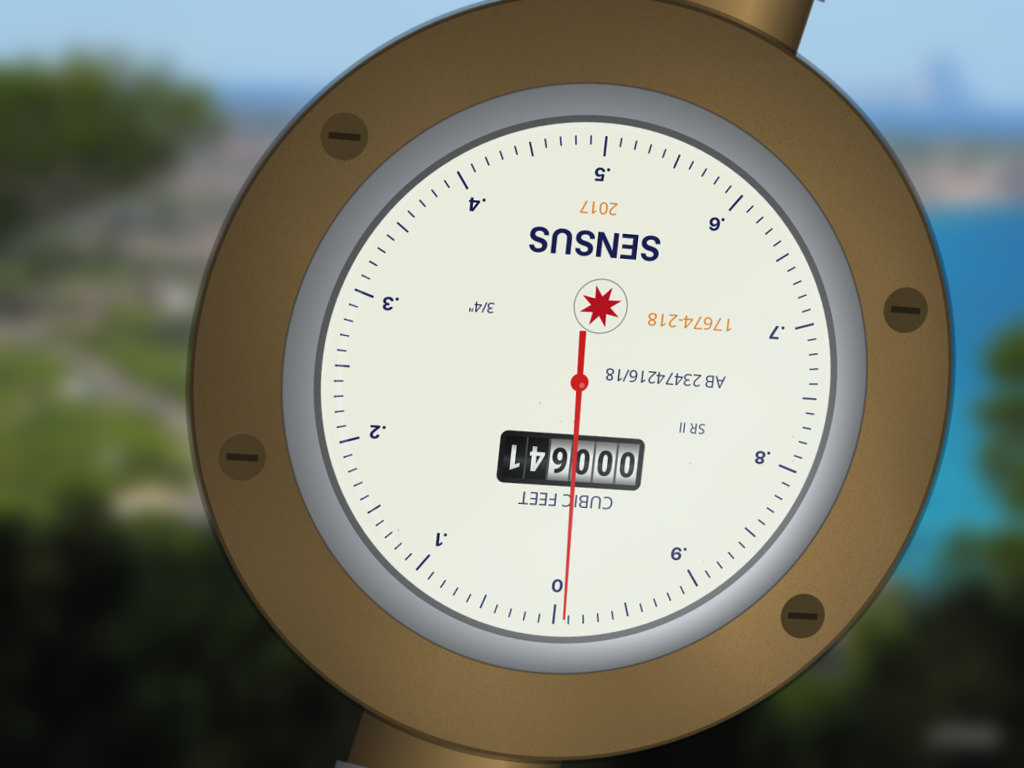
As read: 640.99 ft³
